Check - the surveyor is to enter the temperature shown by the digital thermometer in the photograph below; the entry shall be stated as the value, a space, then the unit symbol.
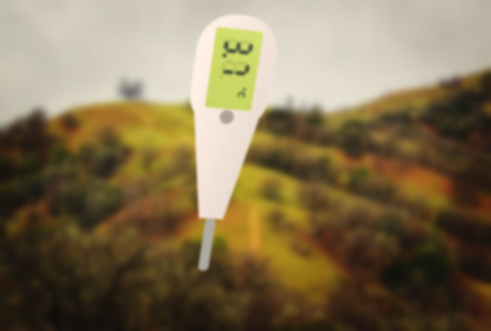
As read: 3.7 °C
